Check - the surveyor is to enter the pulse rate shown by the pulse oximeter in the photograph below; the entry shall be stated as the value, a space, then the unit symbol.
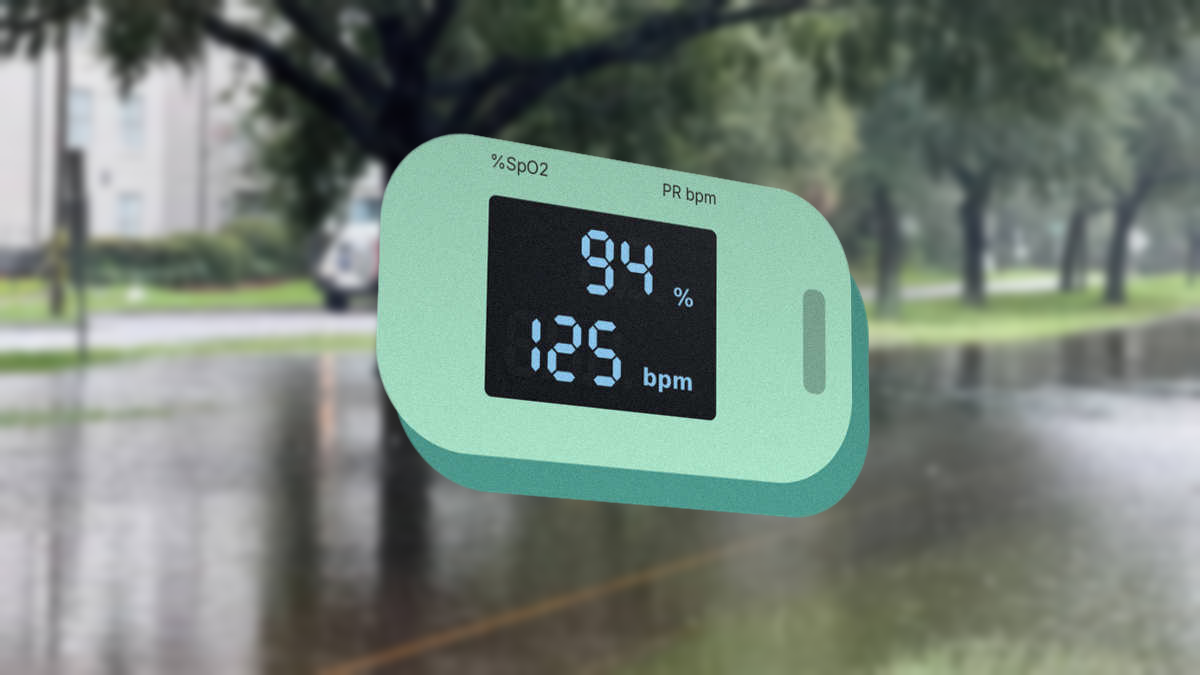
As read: 125 bpm
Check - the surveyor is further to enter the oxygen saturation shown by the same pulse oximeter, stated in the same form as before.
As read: 94 %
